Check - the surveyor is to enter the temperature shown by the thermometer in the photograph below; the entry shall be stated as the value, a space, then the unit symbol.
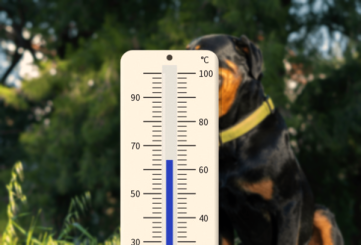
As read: 64 °C
